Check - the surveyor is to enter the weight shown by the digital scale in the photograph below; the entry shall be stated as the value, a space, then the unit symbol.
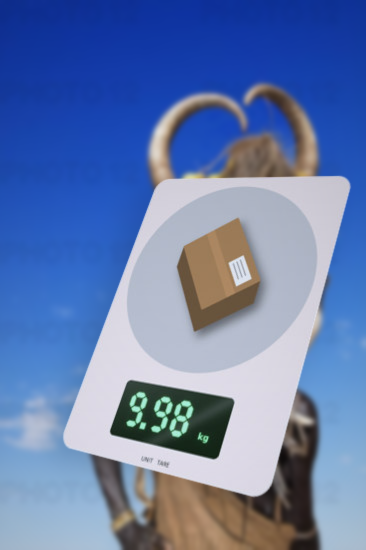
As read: 9.98 kg
